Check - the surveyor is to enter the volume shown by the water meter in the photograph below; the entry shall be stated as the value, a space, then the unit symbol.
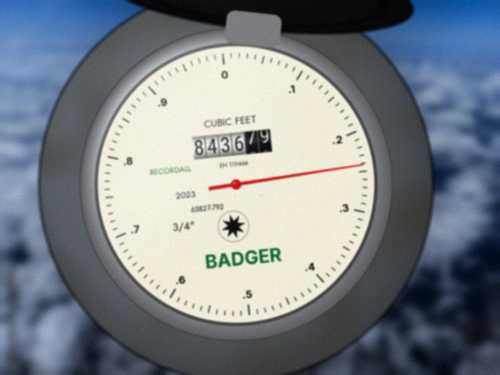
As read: 843679.24 ft³
